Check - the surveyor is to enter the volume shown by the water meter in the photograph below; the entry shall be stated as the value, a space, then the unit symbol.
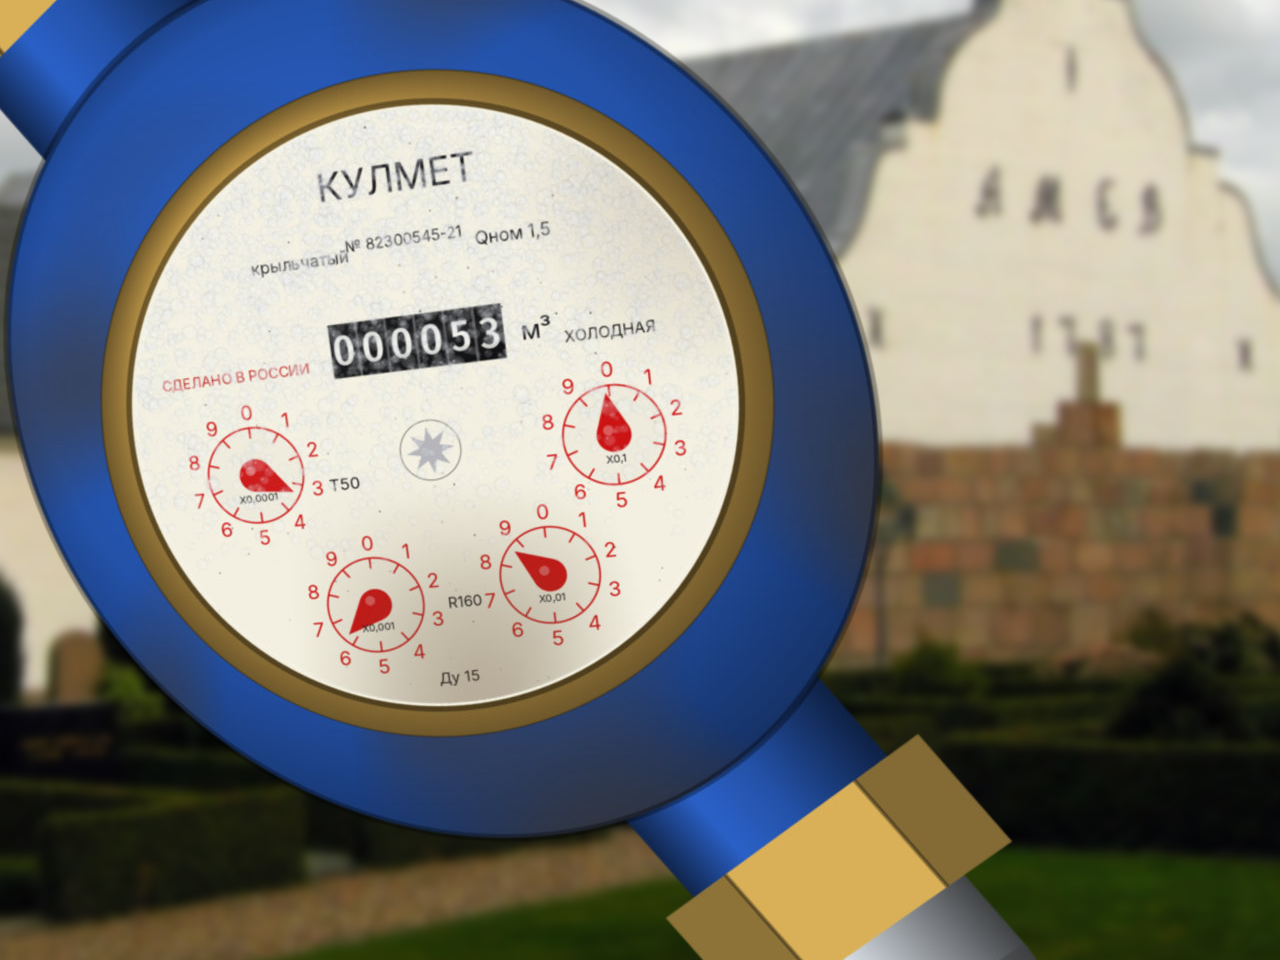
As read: 52.9863 m³
